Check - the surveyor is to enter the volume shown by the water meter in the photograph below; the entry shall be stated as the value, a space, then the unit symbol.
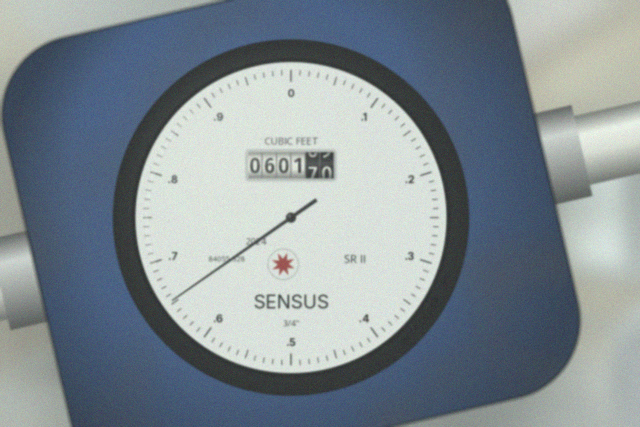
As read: 60169.65 ft³
